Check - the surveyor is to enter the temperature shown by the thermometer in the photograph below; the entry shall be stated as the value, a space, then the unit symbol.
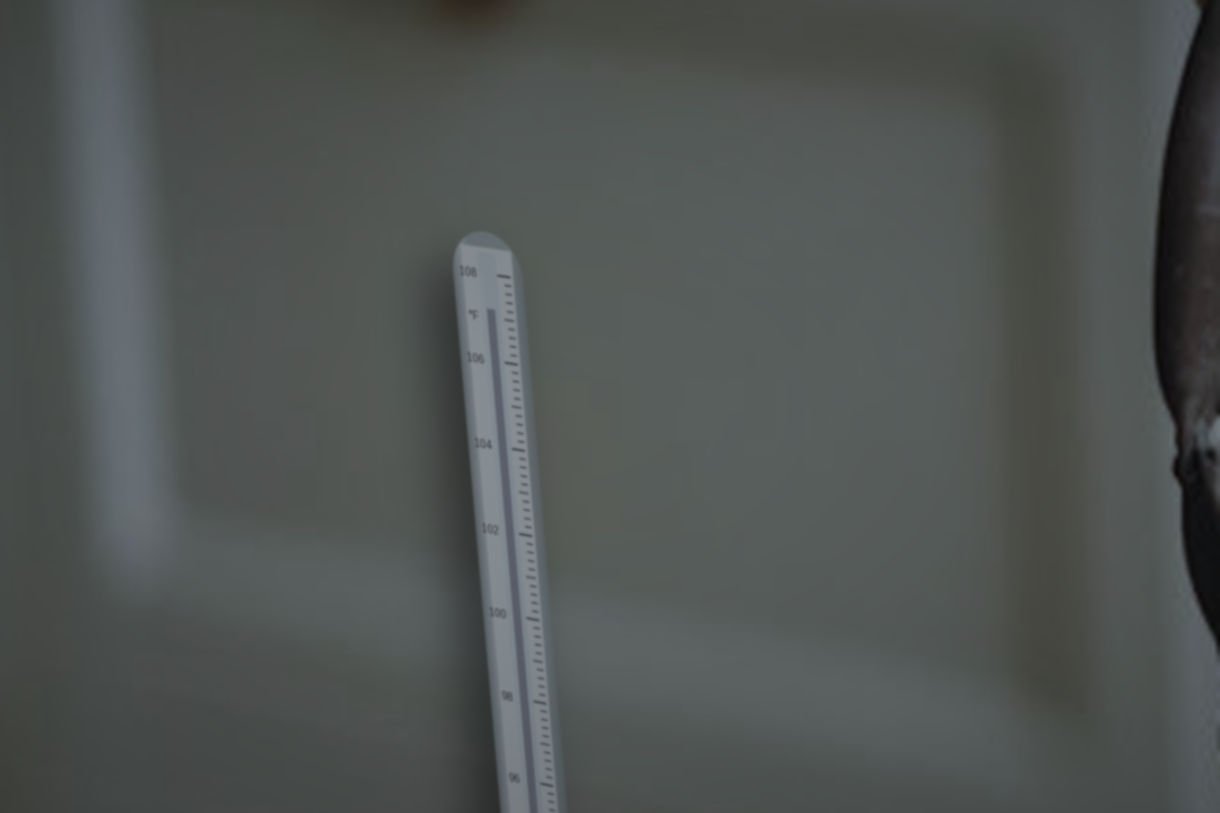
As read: 107.2 °F
